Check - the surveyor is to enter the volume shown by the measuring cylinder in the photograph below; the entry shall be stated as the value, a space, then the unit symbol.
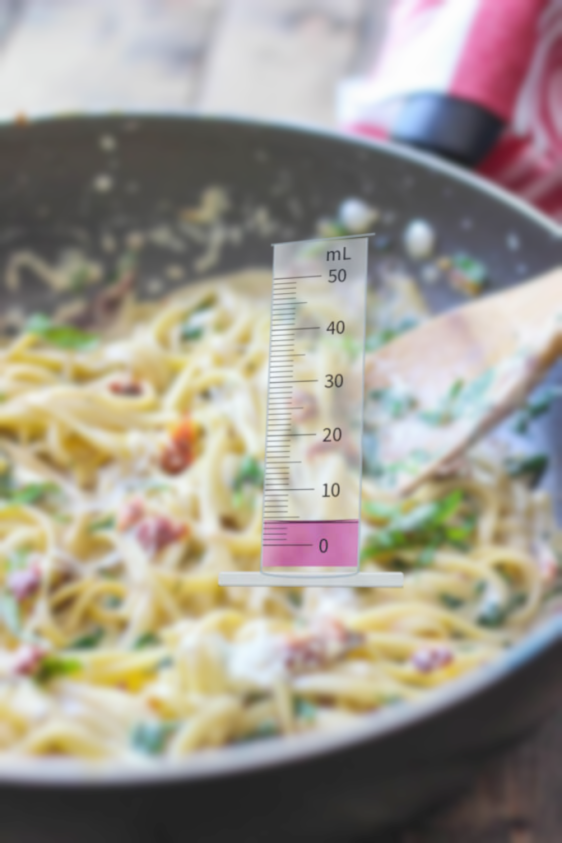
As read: 4 mL
